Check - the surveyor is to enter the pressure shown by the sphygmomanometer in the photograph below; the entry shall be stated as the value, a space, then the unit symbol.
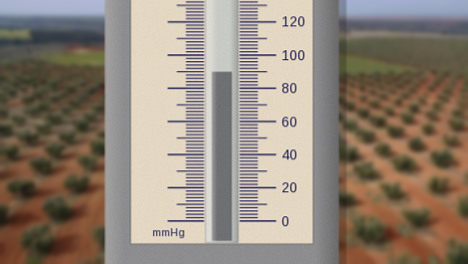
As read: 90 mmHg
